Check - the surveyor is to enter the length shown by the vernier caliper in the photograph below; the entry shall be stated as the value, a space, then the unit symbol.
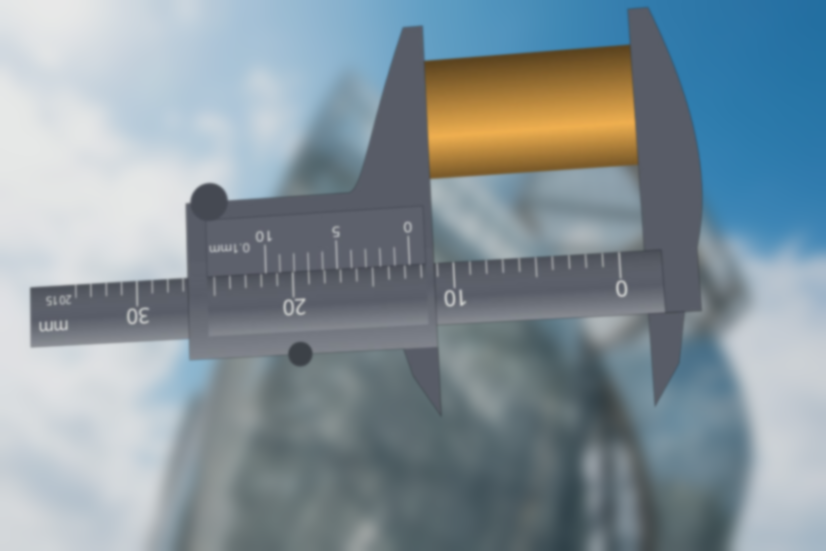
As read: 12.7 mm
